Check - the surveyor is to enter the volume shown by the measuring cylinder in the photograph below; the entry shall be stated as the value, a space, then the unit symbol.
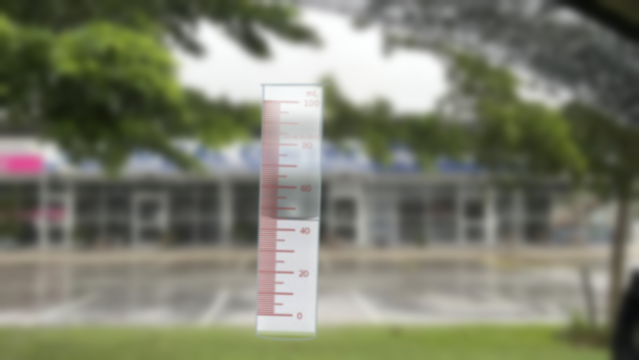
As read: 45 mL
